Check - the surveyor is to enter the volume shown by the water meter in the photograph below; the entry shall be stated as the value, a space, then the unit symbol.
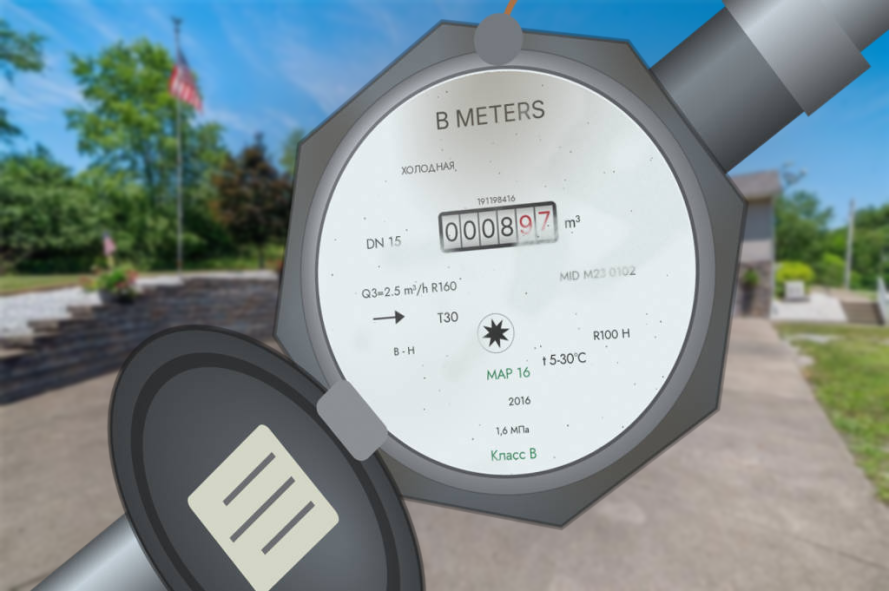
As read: 8.97 m³
